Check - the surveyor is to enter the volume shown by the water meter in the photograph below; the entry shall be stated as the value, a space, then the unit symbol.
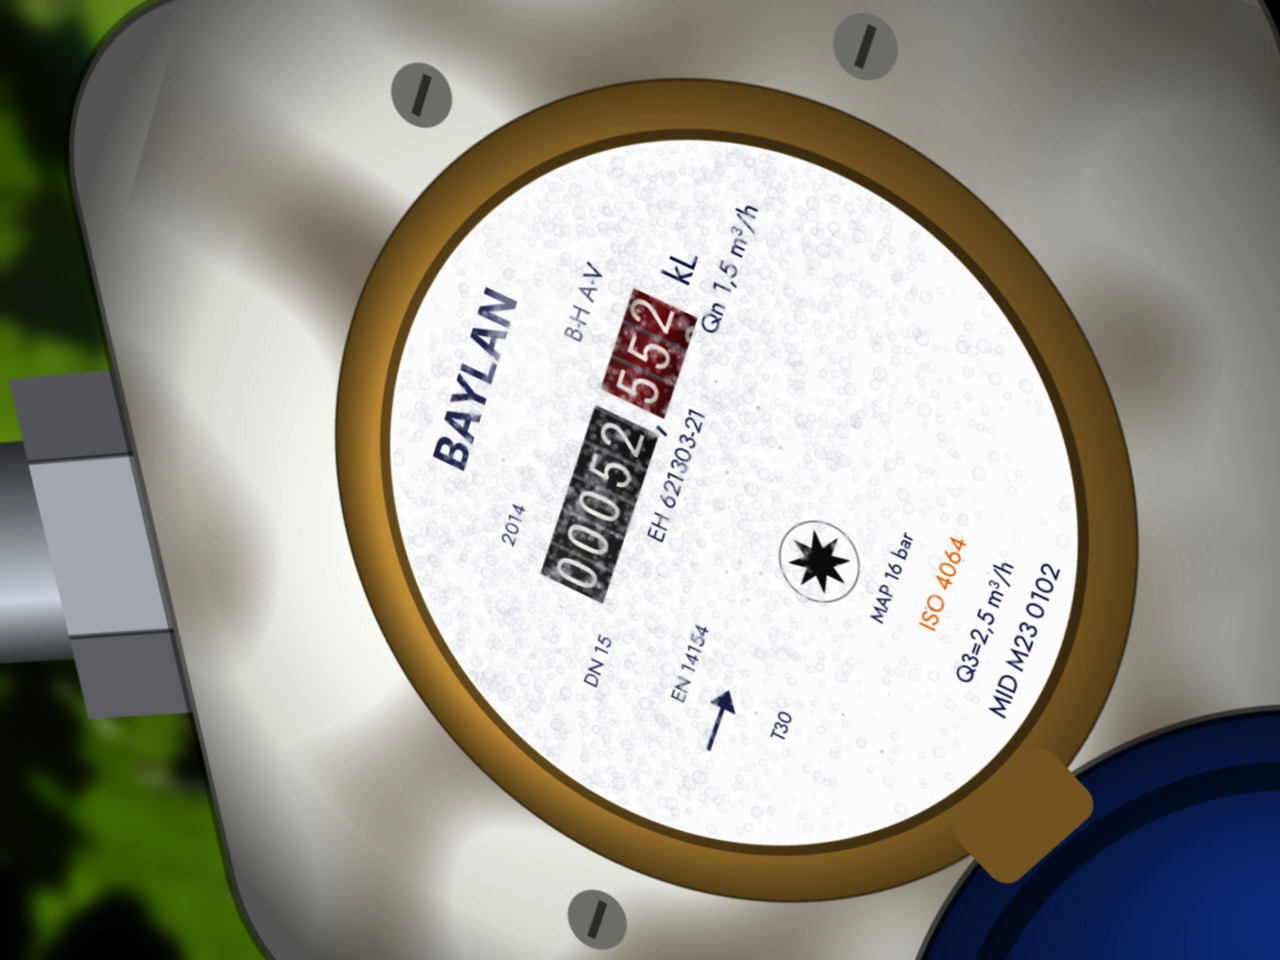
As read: 52.552 kL
